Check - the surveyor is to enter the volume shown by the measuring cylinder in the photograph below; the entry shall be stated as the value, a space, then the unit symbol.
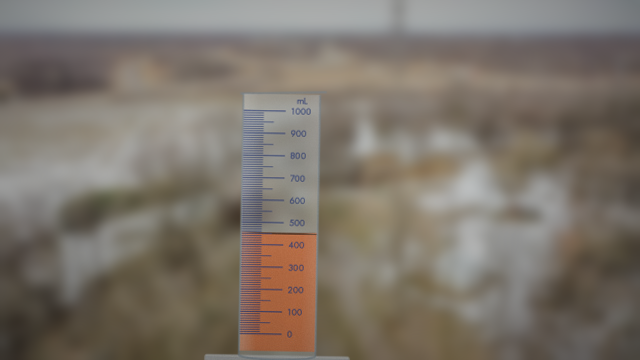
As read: 450 mL
